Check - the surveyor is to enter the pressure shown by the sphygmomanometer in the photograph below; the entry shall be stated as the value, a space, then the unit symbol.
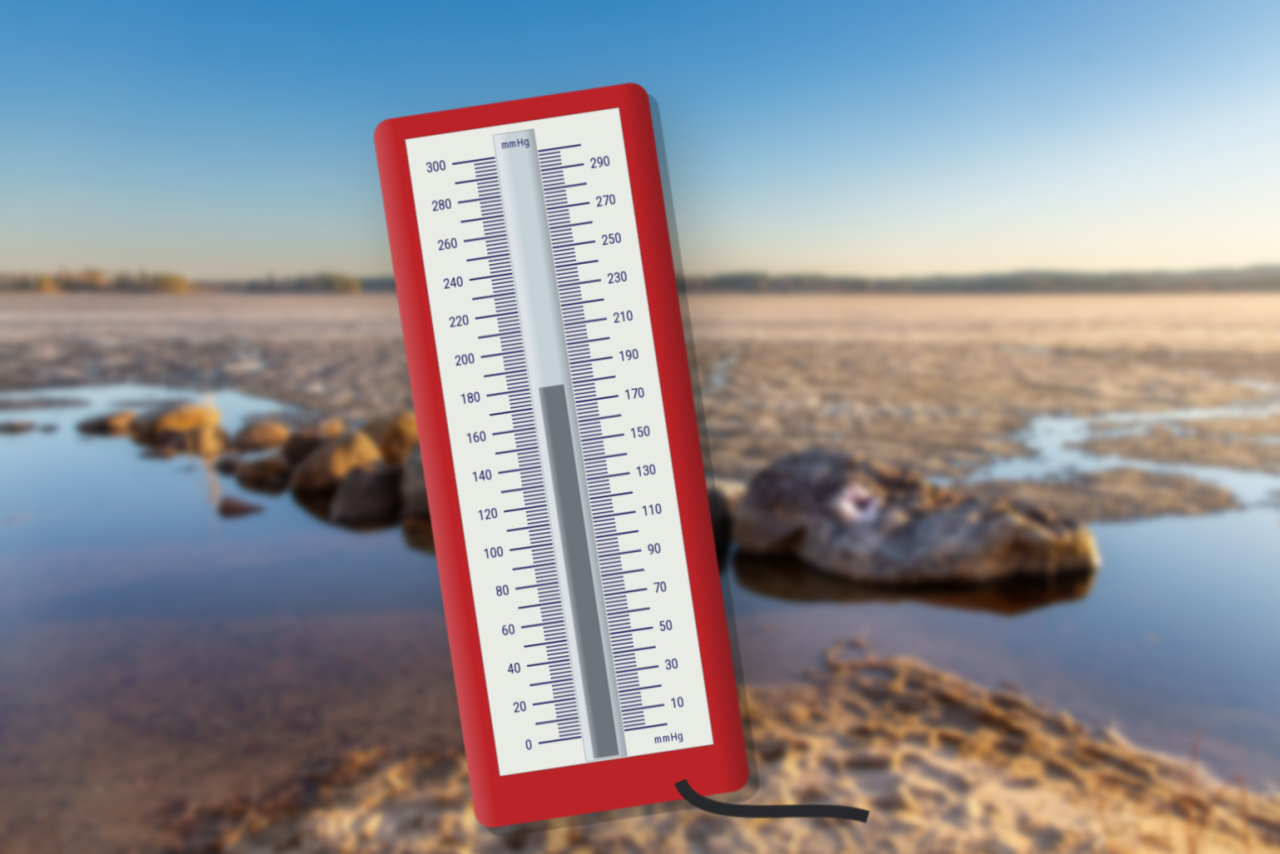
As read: 180 mmHg
